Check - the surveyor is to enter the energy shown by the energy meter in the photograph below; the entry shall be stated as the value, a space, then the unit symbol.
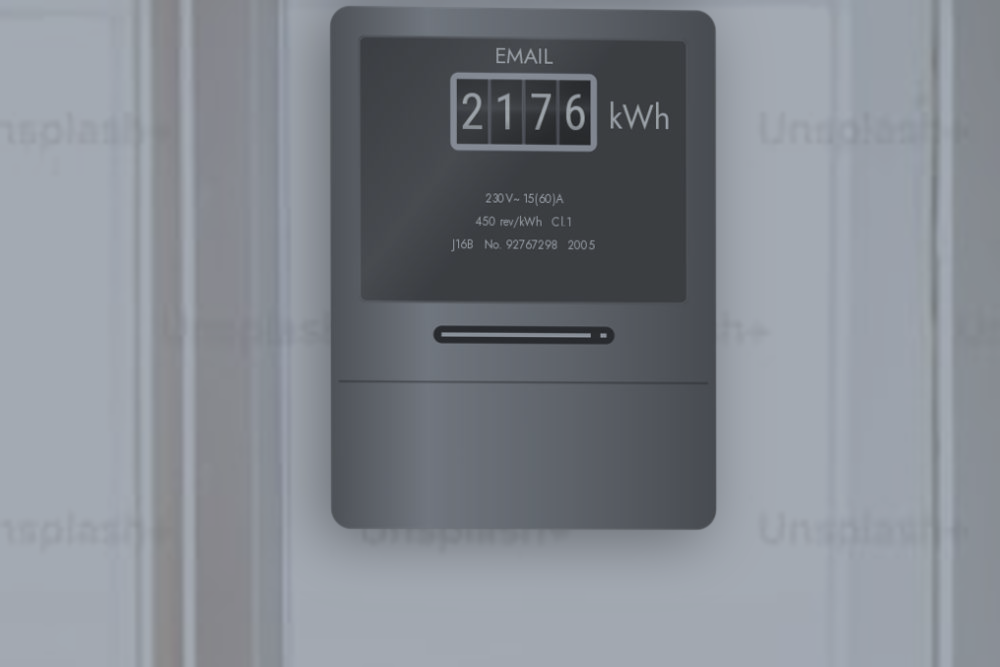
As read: 2176 kWh
